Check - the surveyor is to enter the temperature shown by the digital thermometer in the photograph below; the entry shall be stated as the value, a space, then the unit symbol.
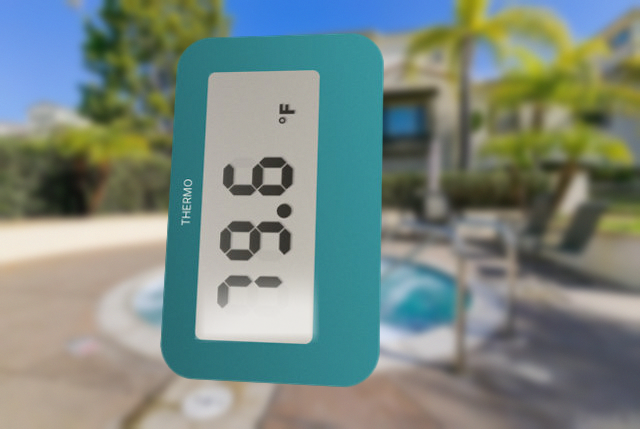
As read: 79.6 °F
